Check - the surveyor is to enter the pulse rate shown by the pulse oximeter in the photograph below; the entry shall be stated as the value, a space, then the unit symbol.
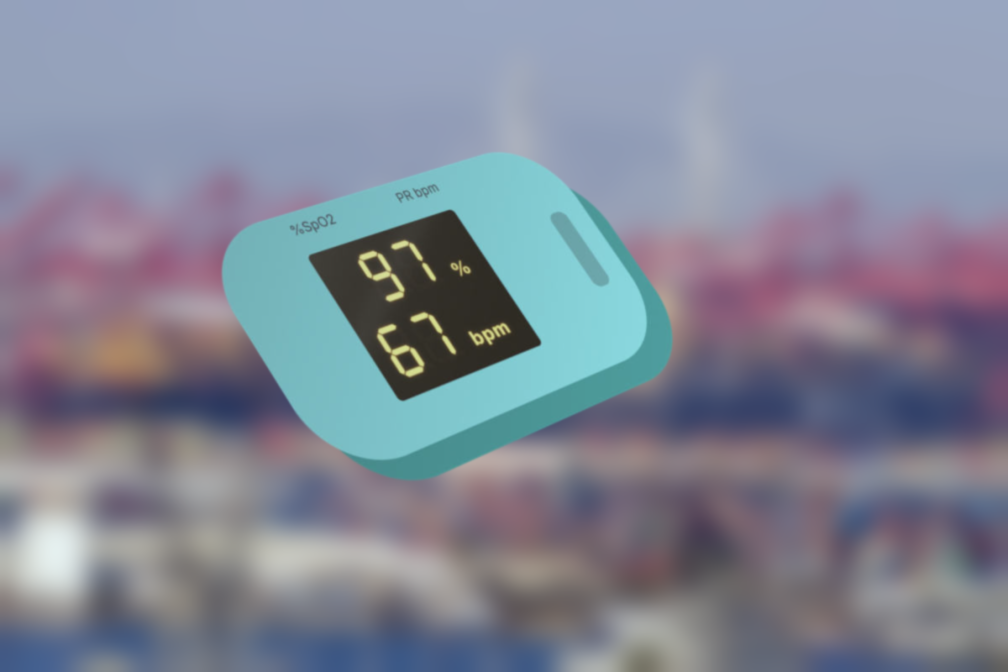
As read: 67 bpm
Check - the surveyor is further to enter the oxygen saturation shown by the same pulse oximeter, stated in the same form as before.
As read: 97 %
